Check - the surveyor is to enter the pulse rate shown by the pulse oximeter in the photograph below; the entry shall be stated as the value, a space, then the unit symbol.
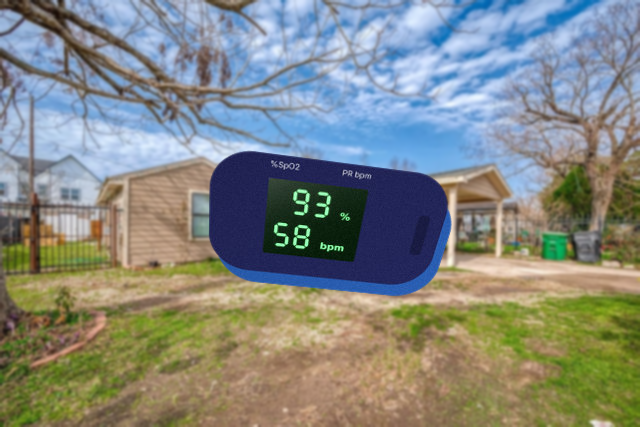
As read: 58 bpm
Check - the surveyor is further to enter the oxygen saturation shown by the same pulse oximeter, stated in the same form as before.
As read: 93 %
